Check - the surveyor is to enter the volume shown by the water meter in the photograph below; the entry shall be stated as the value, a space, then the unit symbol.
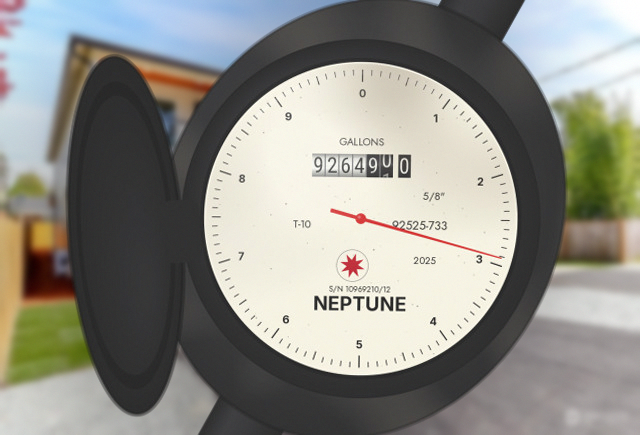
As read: 9264902.9 gal
